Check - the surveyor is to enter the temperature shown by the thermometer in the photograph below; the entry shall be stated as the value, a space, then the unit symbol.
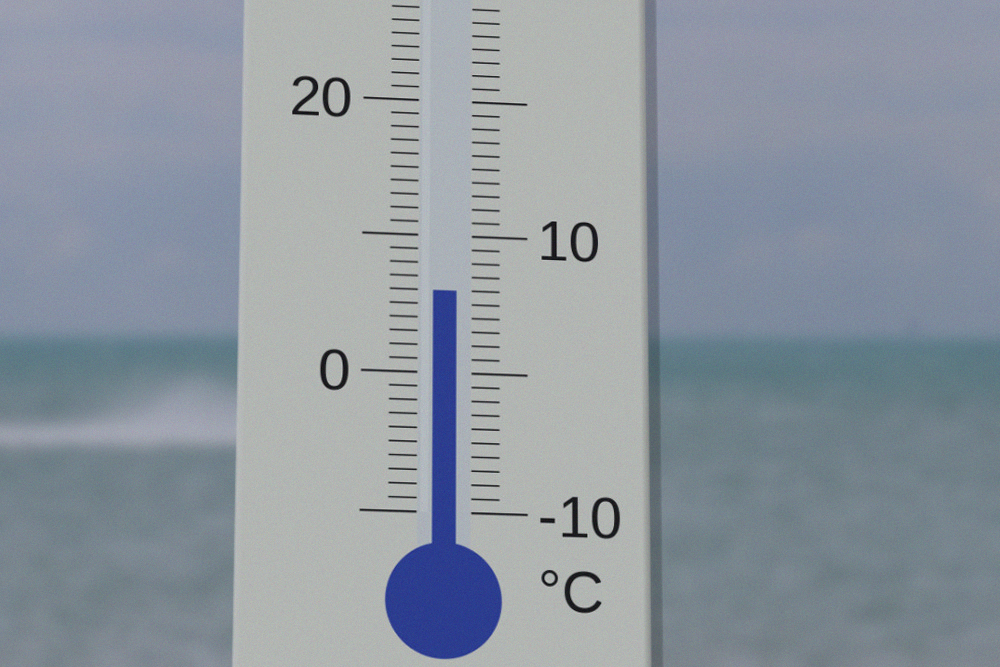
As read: 6 °C
